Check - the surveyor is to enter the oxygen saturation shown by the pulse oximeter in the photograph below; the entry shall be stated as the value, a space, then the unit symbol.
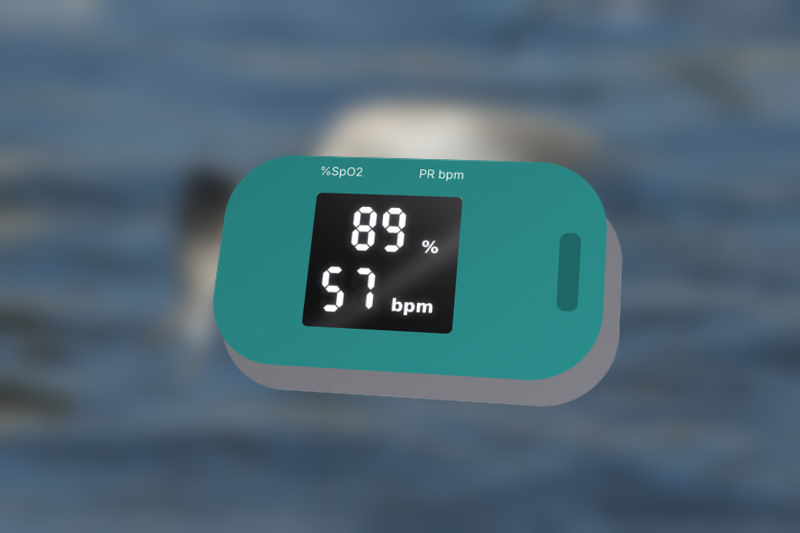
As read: 89 %
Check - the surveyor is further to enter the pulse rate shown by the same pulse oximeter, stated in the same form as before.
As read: 57 bpm
